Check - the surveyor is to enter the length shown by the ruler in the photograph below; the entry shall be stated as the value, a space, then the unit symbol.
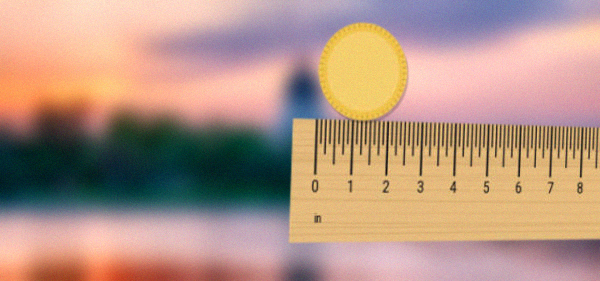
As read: 2.5 in
